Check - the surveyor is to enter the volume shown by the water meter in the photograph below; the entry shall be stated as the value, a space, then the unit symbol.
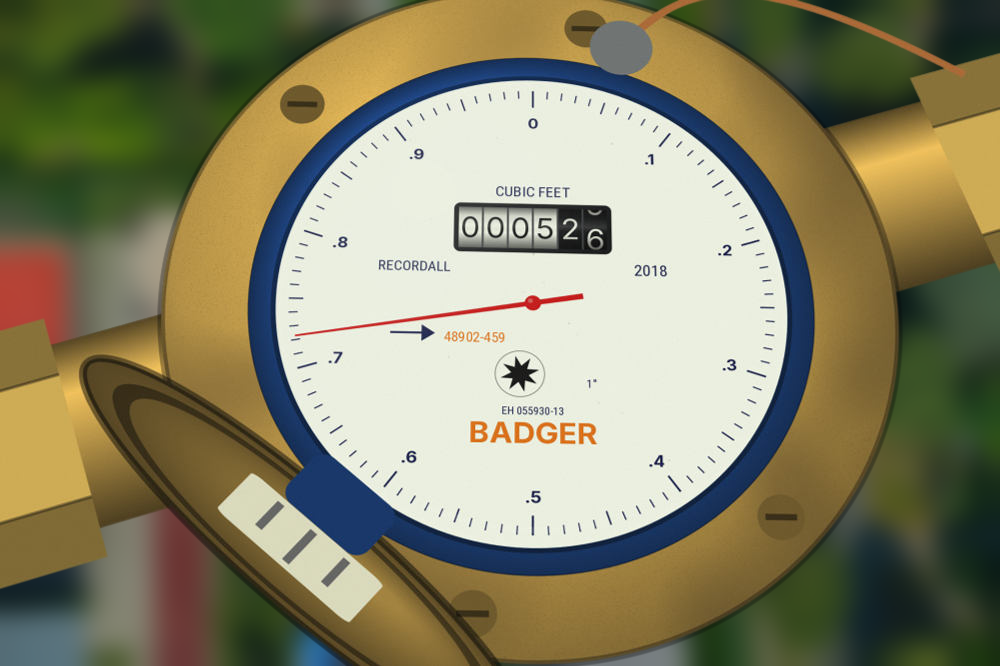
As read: 525.72 ft³
